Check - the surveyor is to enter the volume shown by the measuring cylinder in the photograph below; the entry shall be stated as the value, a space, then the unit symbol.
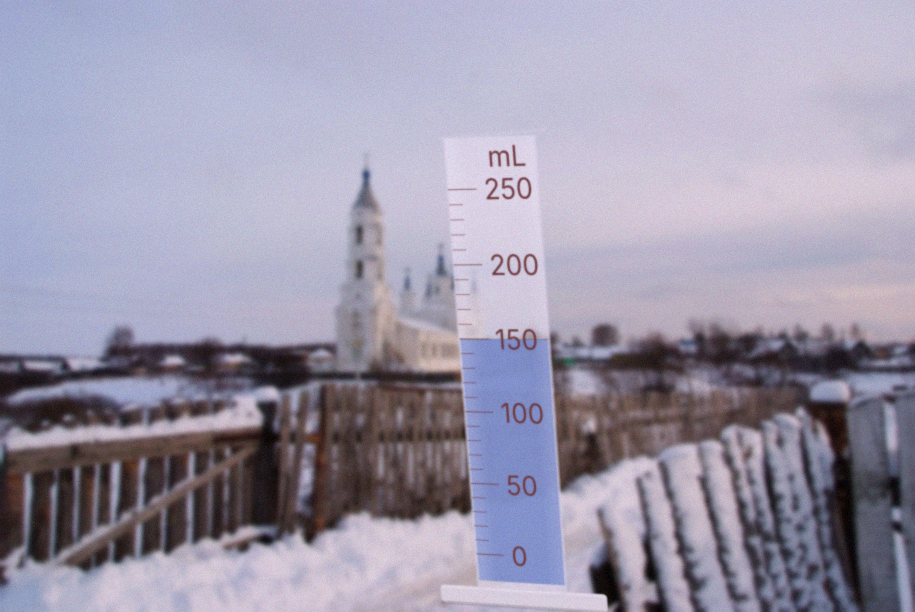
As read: 150 mL
